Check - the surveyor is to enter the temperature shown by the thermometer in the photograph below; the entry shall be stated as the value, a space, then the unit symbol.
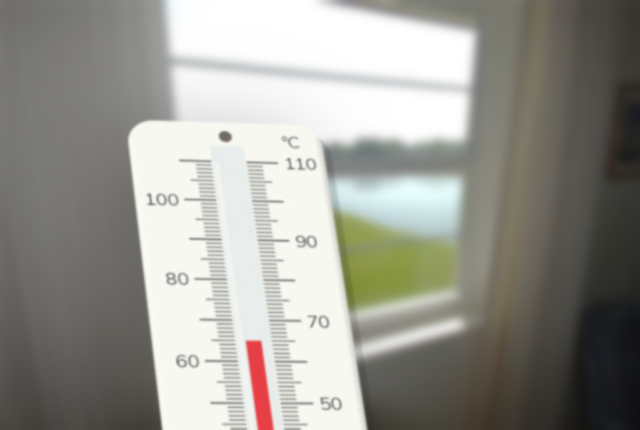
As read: 65 °C
